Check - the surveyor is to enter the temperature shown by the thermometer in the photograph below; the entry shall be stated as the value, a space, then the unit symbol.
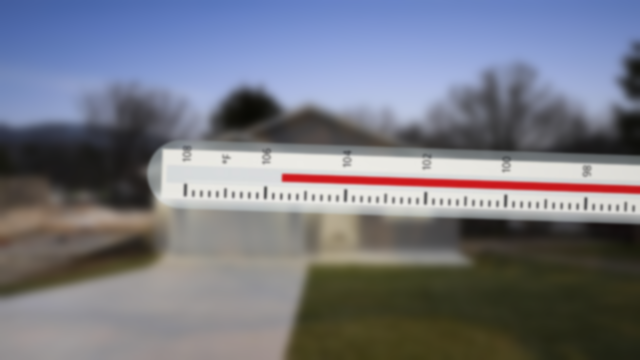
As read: 105.6 °F
